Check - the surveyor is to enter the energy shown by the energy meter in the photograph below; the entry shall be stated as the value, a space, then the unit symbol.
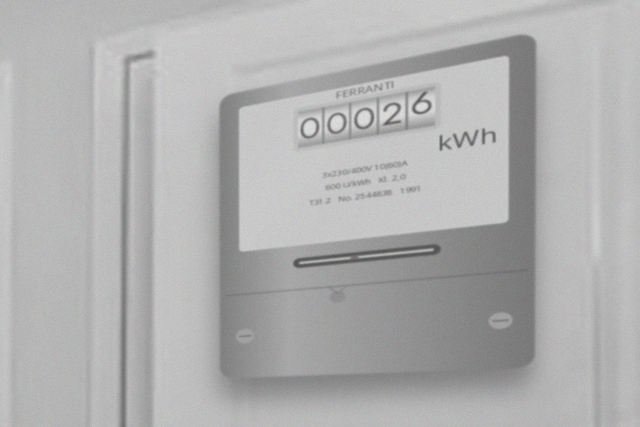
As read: 26 kWh
